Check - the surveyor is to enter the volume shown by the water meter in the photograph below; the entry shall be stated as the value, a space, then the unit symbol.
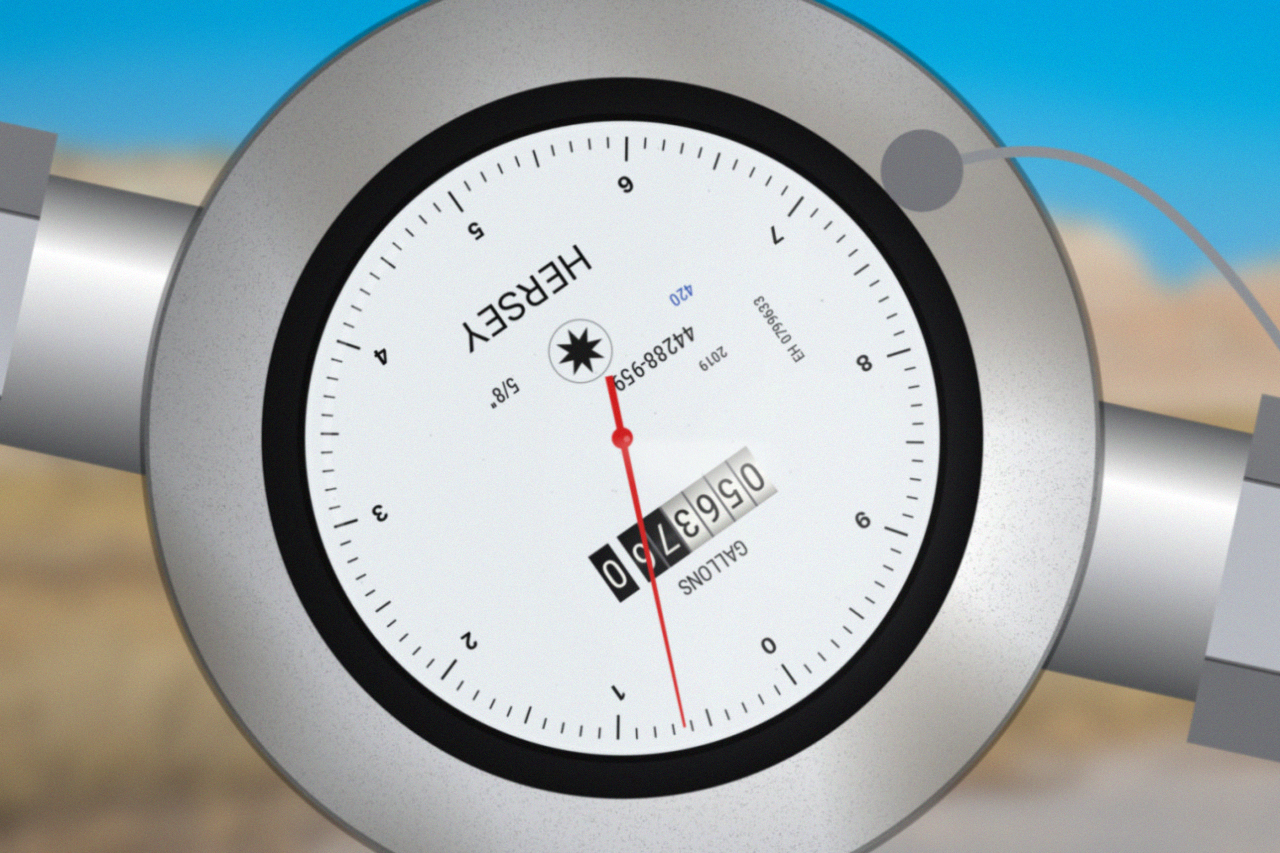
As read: 563760.6 gal
